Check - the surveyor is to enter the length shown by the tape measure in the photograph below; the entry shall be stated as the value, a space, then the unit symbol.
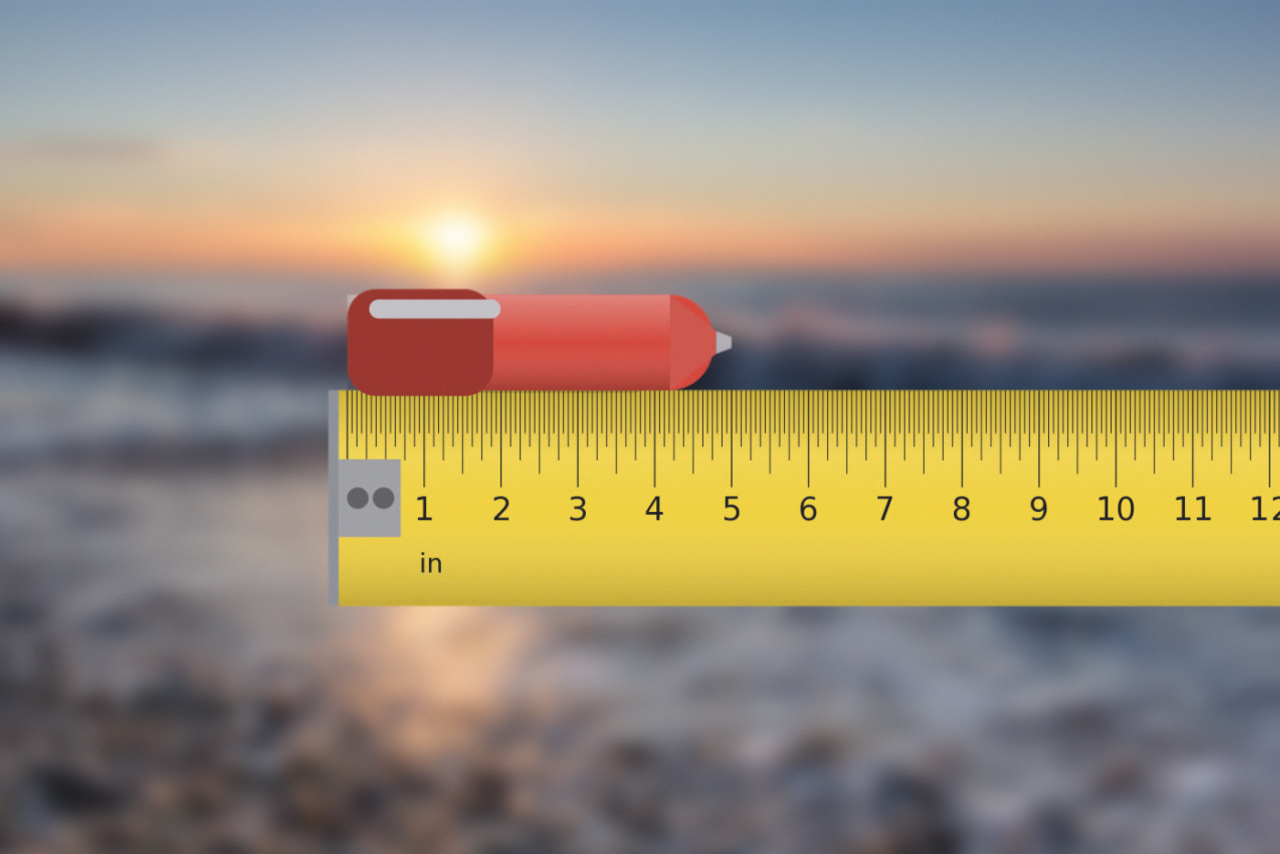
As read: 5 in
